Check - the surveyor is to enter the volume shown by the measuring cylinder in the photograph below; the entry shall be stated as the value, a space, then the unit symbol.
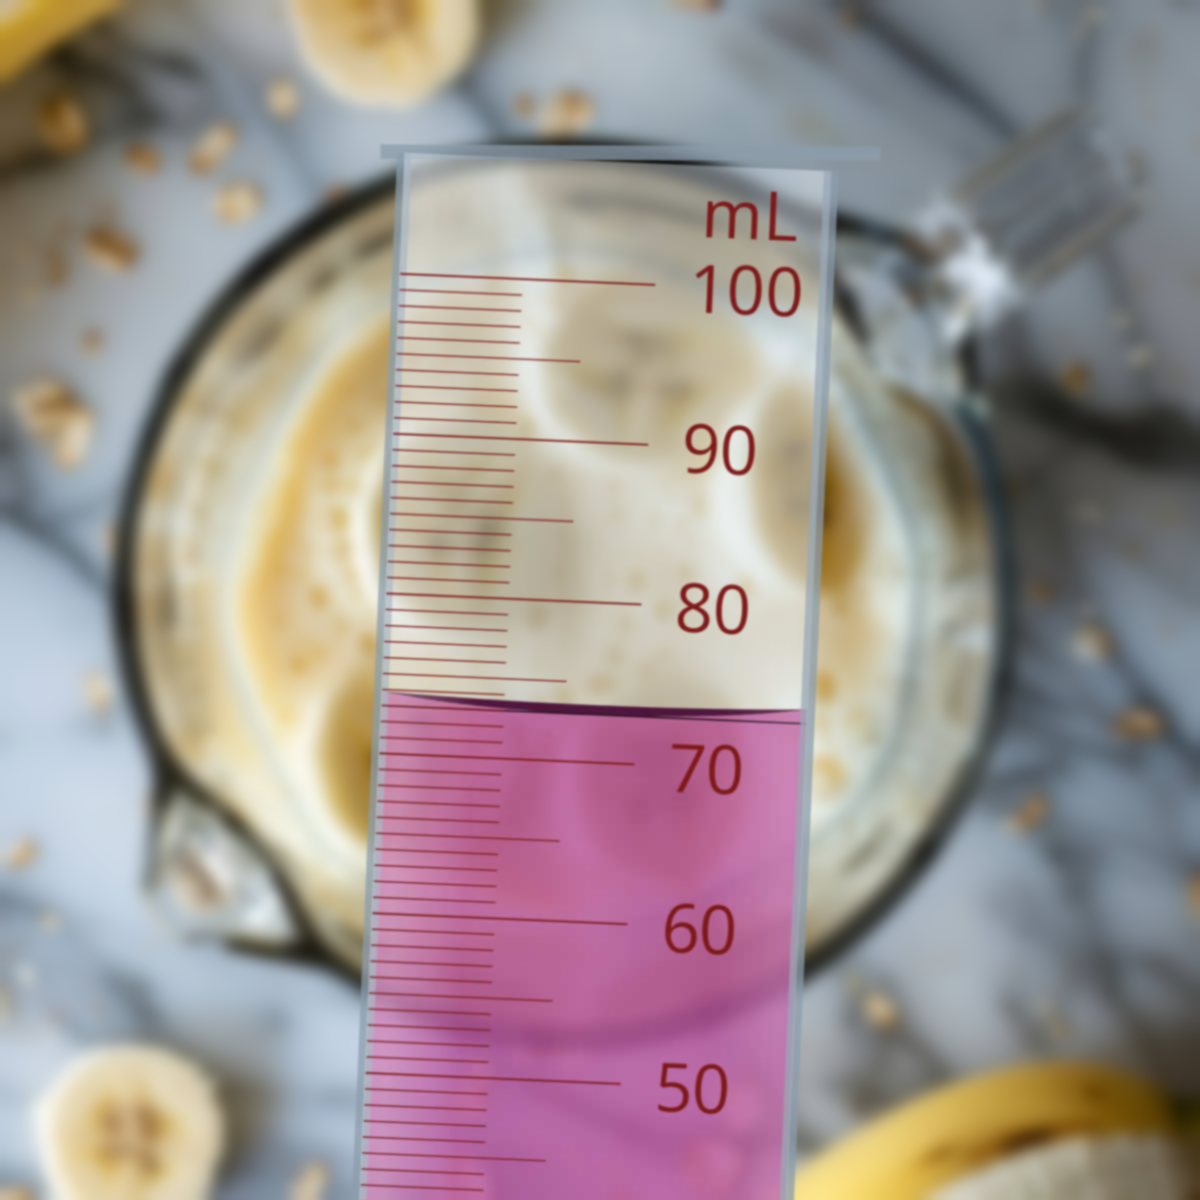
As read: 73 mL
